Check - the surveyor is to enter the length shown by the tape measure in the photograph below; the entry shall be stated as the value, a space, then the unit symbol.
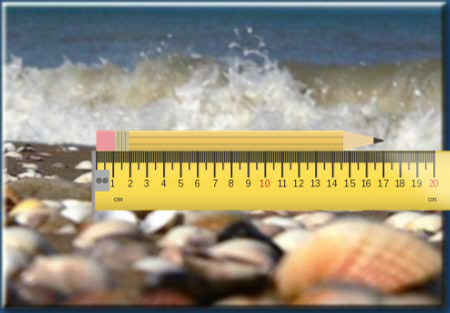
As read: 17 cm
